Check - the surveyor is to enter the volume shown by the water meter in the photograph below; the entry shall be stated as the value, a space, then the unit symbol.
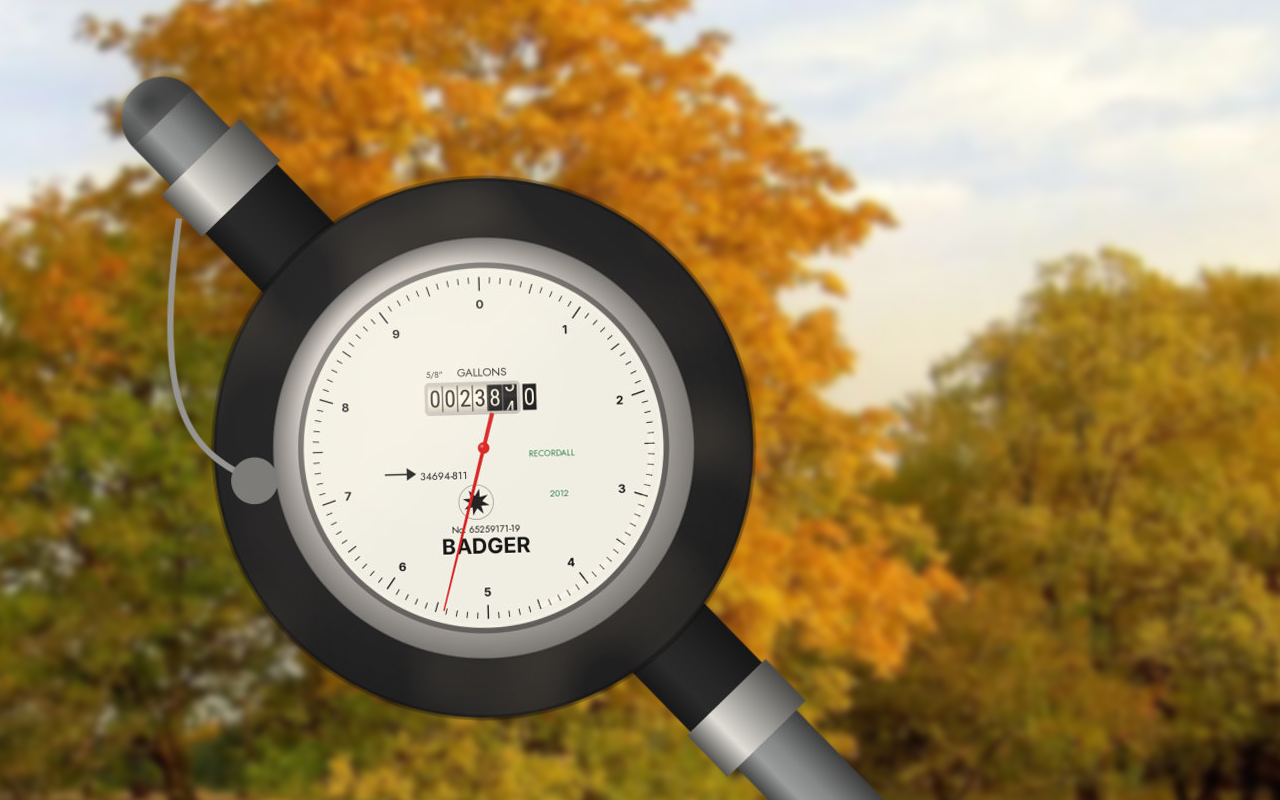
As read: 23835.4 gal
